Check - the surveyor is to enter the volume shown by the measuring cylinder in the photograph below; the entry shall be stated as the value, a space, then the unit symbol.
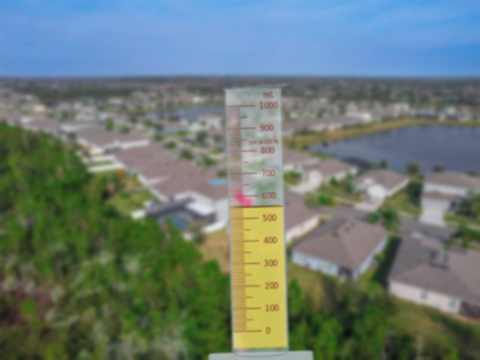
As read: 550 mL
